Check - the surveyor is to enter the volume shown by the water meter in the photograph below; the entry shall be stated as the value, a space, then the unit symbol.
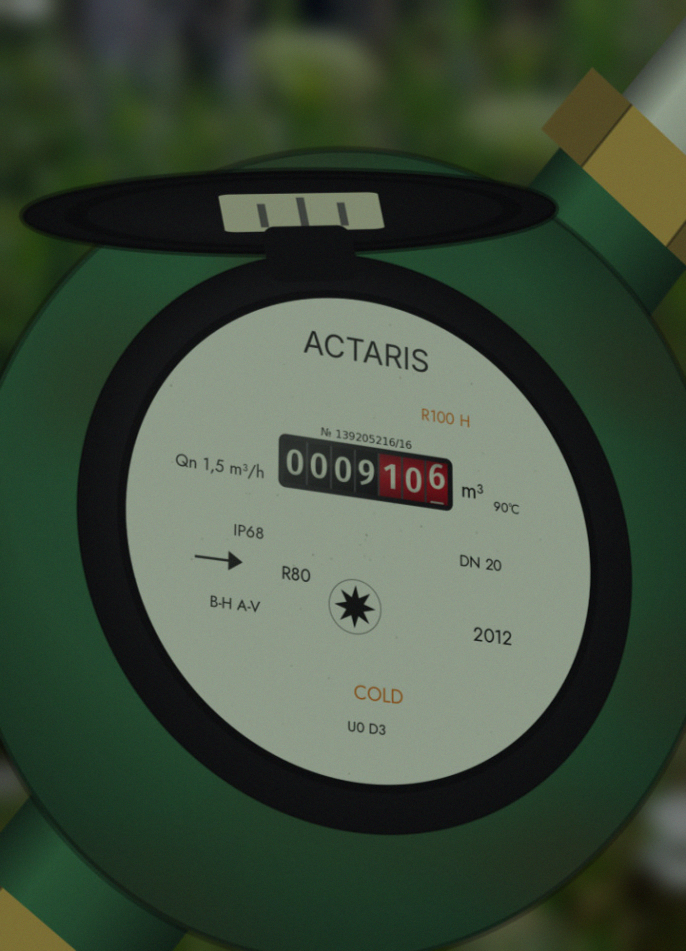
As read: 9.106 m³
